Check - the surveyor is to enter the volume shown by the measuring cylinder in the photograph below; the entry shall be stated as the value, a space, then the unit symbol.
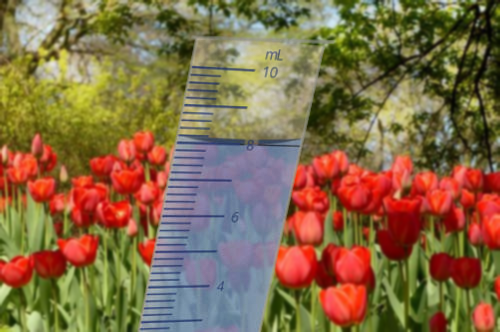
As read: 8 mL
